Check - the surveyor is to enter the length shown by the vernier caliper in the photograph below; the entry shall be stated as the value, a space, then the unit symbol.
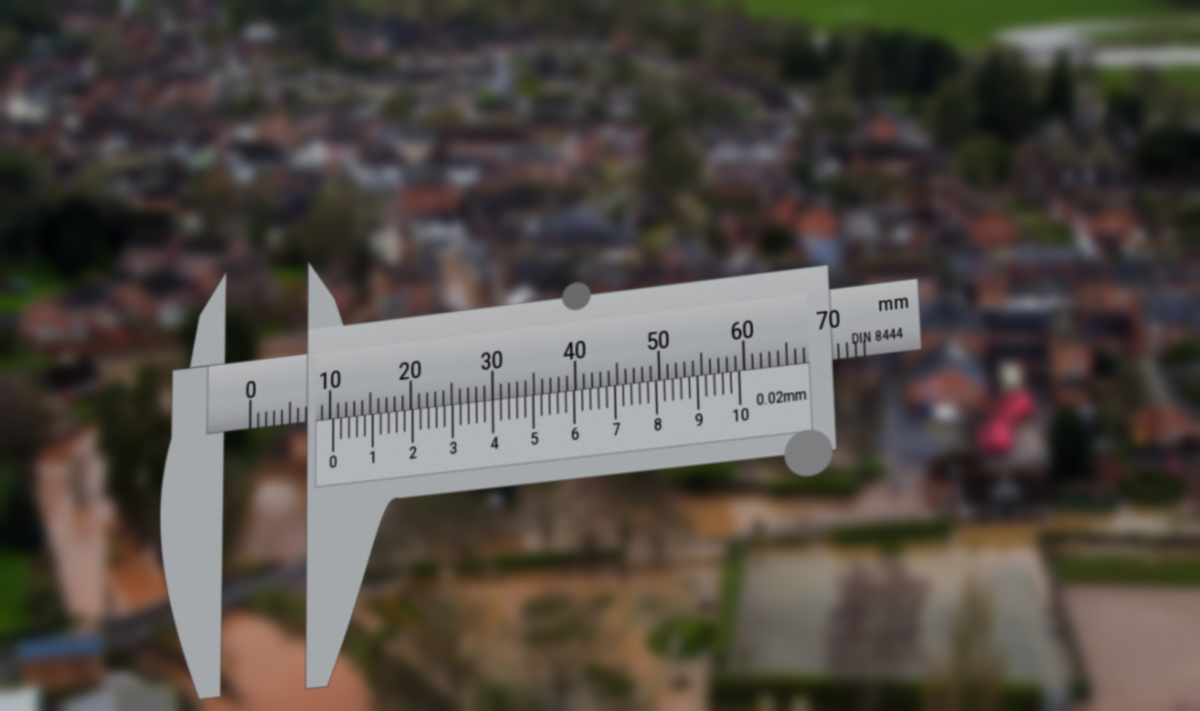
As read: 10.4 mm
